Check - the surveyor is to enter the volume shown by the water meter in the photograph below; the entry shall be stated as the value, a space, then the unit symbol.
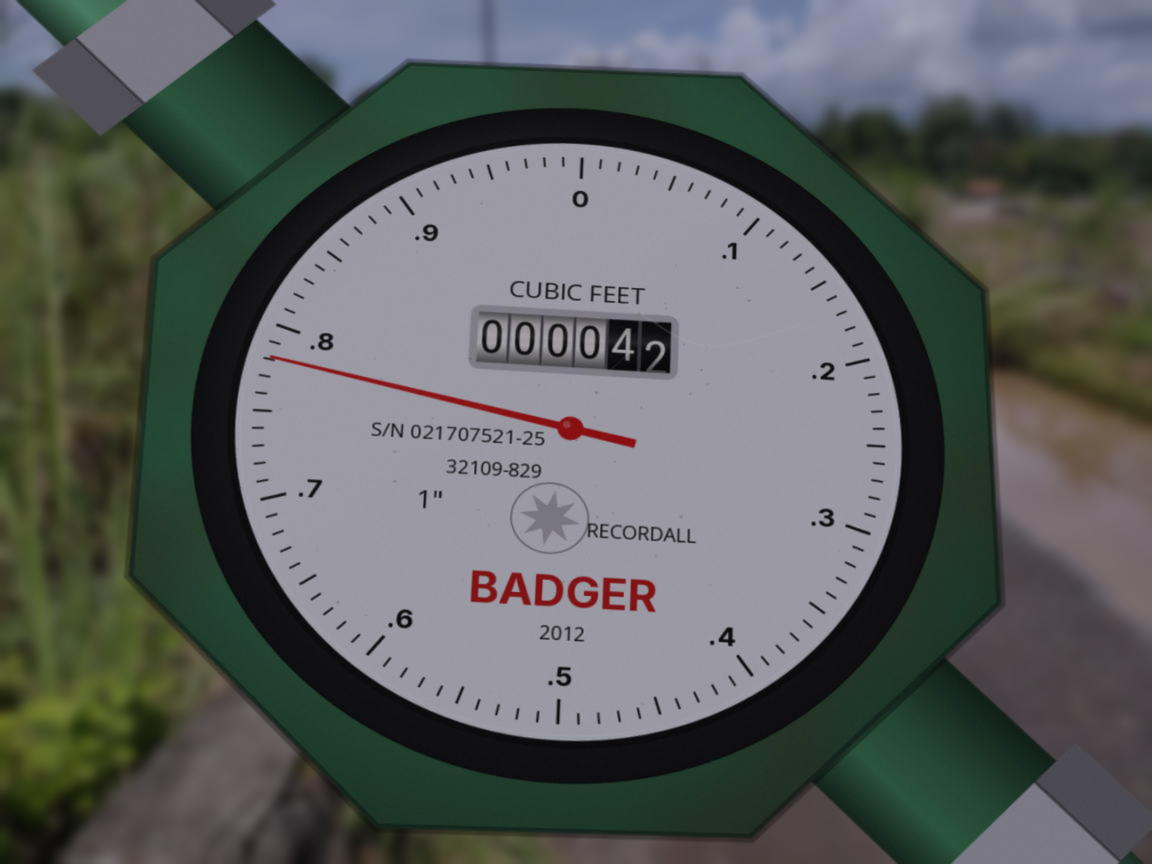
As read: 41.78 ft³
